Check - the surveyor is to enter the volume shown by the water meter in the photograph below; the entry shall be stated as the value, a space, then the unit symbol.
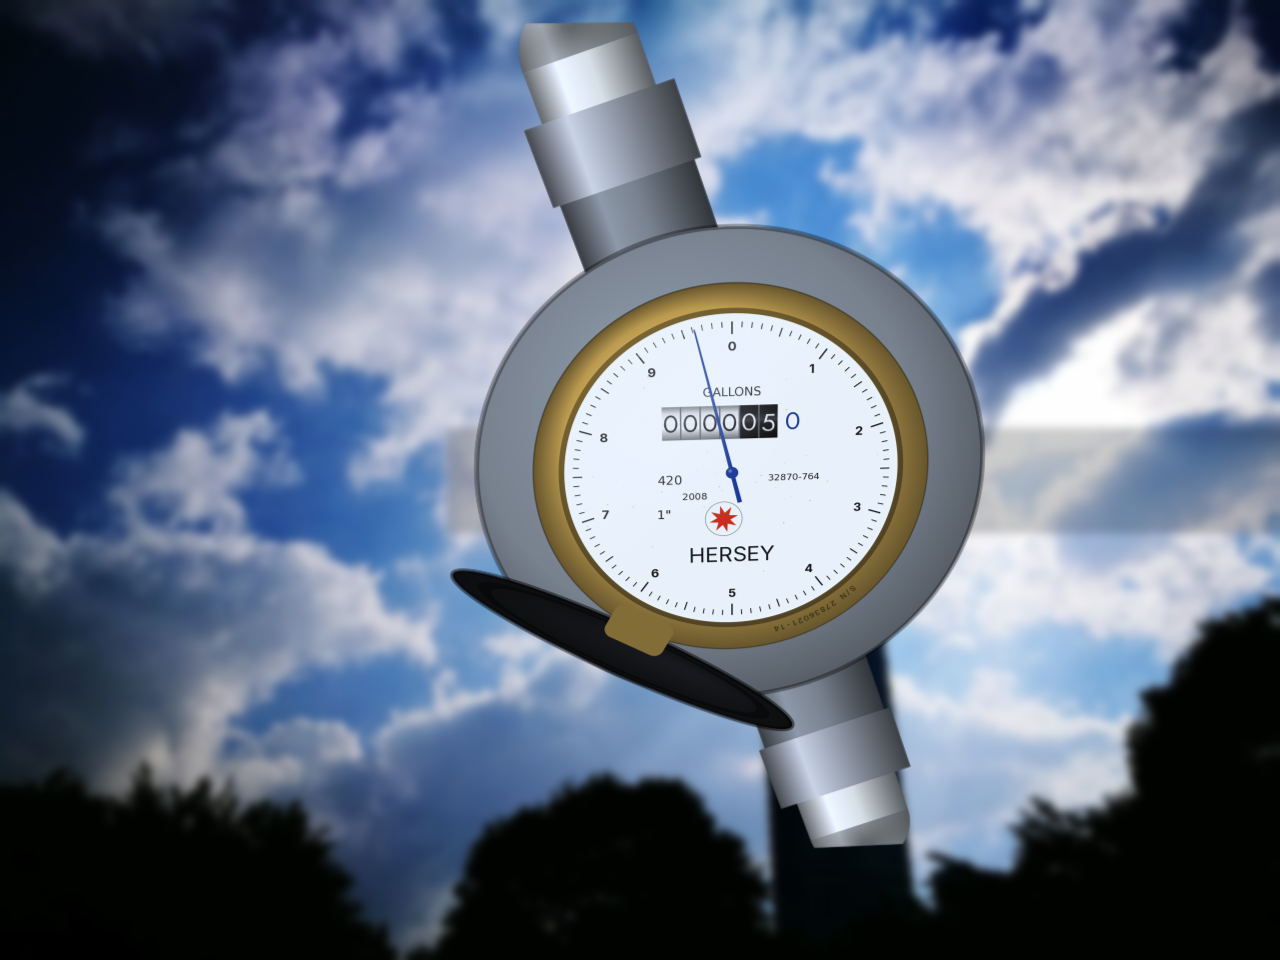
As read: 49.6 gal
